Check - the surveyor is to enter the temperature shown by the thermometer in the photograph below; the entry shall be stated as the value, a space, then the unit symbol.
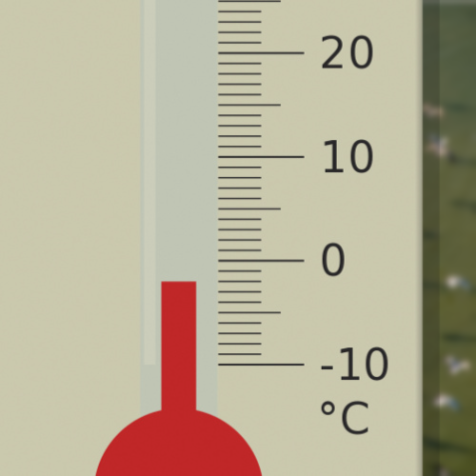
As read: -2 °C
